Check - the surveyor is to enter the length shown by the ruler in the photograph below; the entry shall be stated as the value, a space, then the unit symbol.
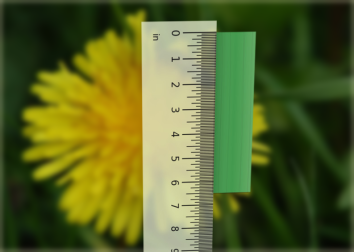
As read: 6.5 in
